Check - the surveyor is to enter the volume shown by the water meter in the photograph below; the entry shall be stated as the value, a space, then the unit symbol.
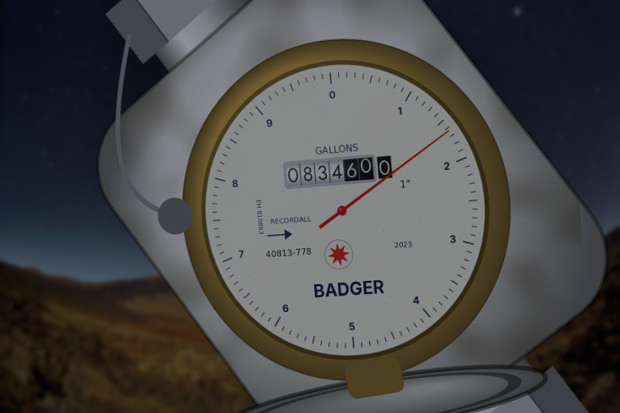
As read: 834601.6 gal
